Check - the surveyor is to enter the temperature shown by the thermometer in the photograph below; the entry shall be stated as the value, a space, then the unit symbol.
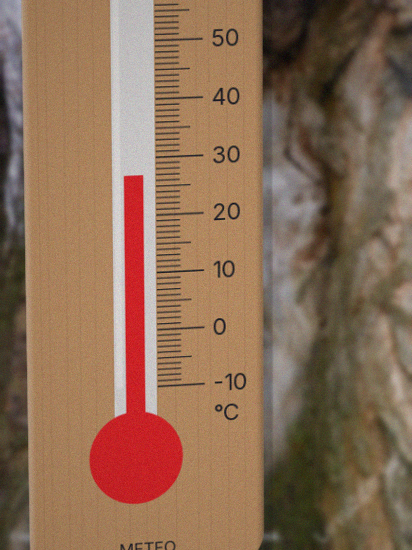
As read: 27 °C
